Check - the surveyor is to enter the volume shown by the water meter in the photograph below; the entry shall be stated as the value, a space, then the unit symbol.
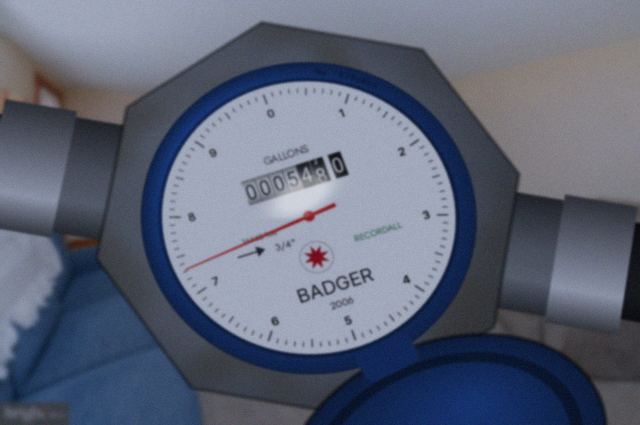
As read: 5477.3 gal
